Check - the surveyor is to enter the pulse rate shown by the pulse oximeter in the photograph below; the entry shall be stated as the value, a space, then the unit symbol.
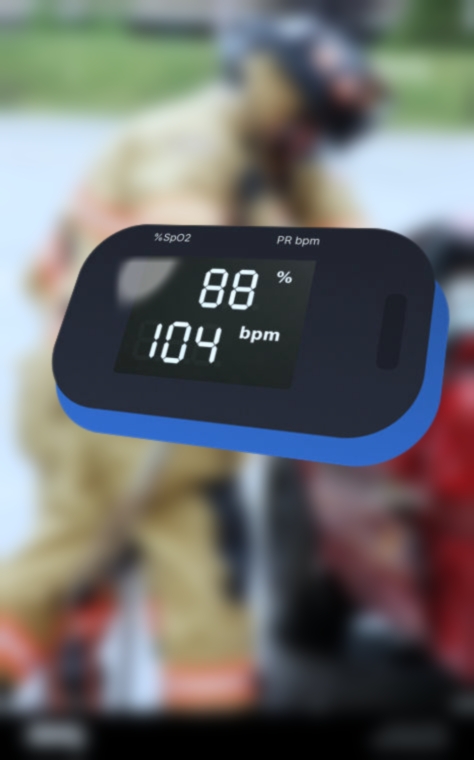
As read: 104 bpm
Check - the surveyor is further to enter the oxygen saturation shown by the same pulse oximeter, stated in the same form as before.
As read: 88 %
